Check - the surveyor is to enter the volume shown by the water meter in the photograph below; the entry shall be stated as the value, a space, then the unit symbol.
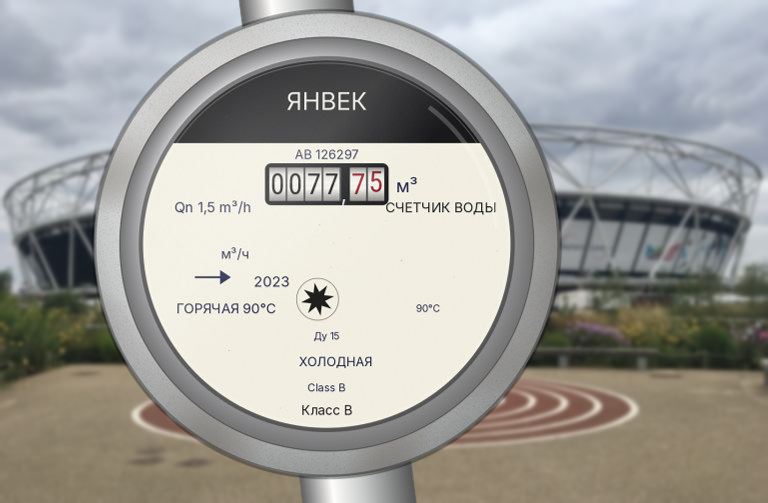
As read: 77.75 m³
